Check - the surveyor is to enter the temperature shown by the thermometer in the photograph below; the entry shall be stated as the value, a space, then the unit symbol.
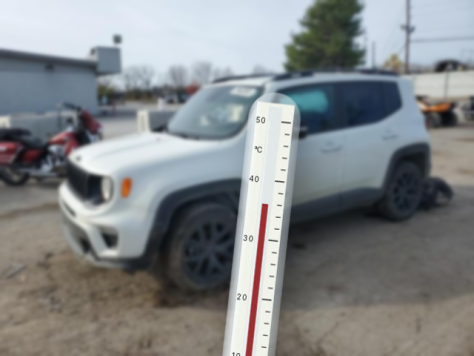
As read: 36 °C
